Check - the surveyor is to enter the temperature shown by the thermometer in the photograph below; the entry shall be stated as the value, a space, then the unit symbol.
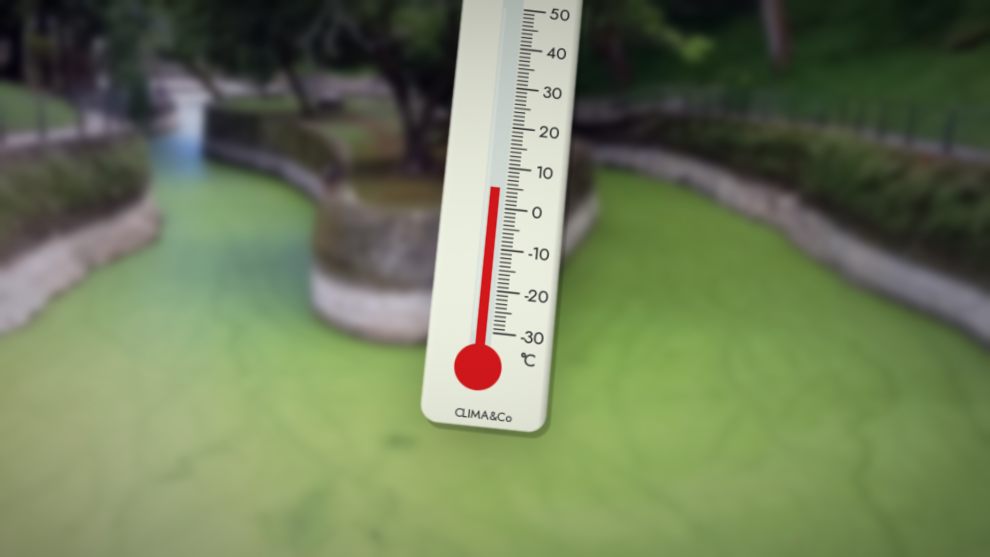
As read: 5 °C
